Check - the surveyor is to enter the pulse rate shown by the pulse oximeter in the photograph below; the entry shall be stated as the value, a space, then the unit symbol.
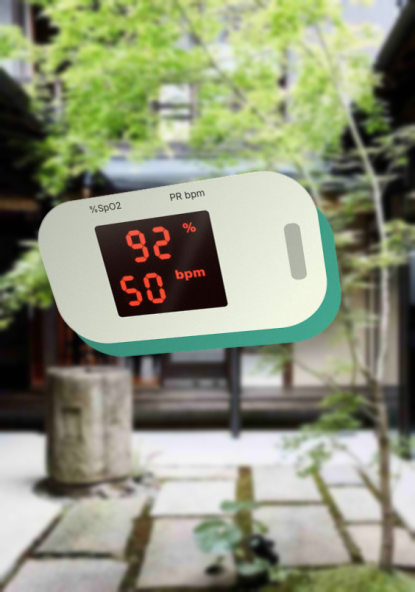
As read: 50 bpm
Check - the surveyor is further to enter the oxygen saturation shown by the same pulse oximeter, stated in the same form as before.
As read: 92 %
